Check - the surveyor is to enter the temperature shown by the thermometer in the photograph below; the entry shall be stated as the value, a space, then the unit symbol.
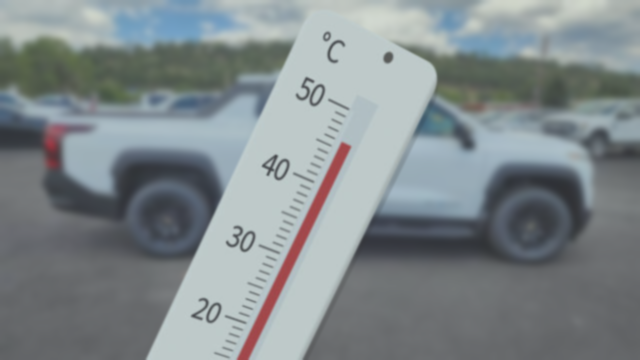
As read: 46 °C
